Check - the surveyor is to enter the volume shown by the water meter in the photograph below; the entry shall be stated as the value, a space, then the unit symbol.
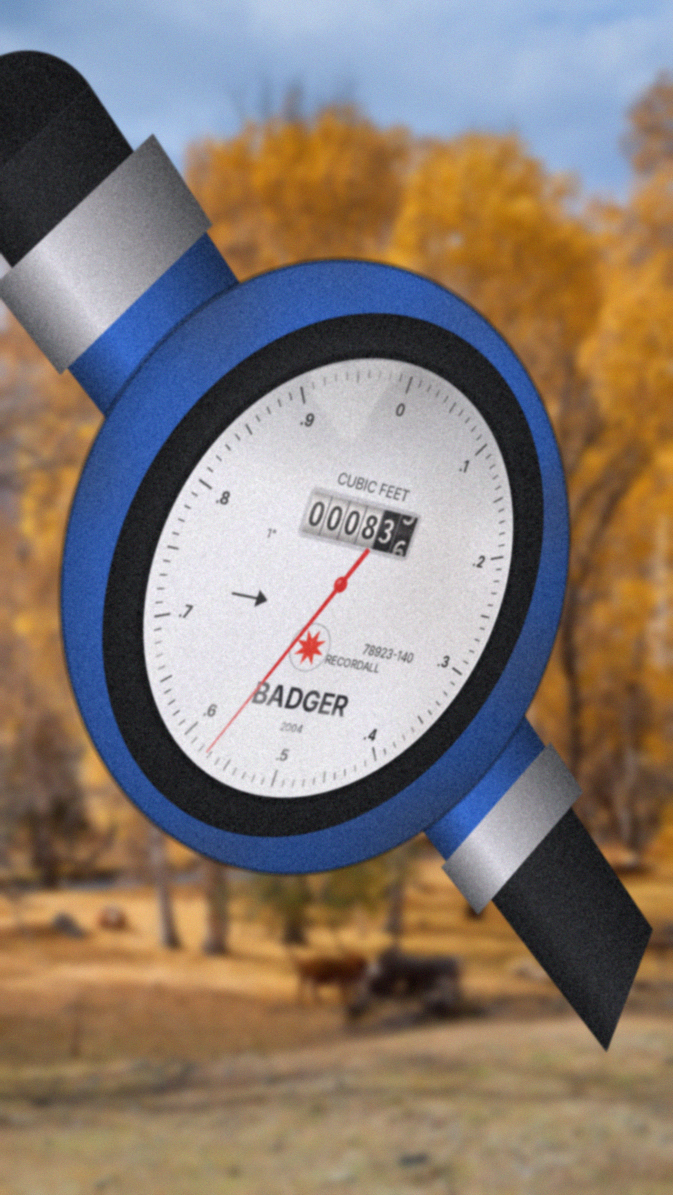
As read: 835.57 ft³
